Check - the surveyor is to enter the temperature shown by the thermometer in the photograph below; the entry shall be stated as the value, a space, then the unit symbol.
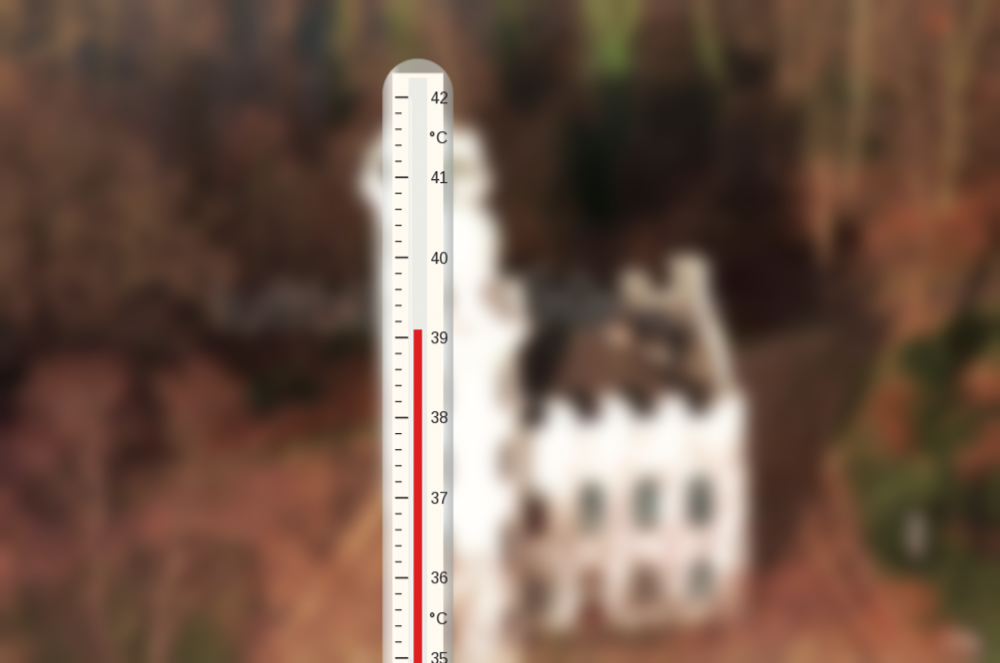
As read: 39.1 °C
